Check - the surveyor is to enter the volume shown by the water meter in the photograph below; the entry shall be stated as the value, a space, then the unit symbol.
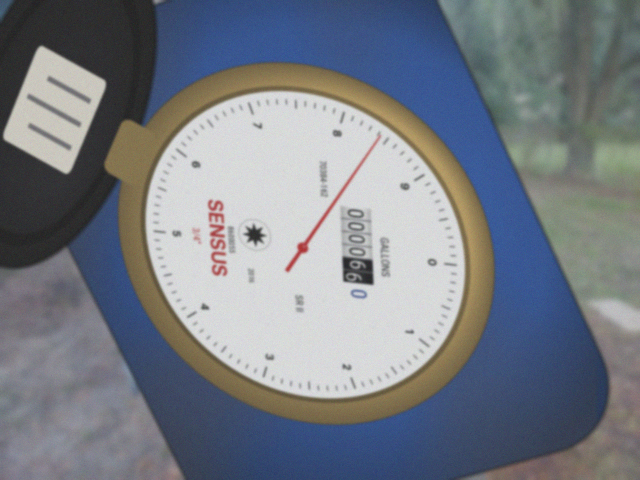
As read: 658.4 gal
